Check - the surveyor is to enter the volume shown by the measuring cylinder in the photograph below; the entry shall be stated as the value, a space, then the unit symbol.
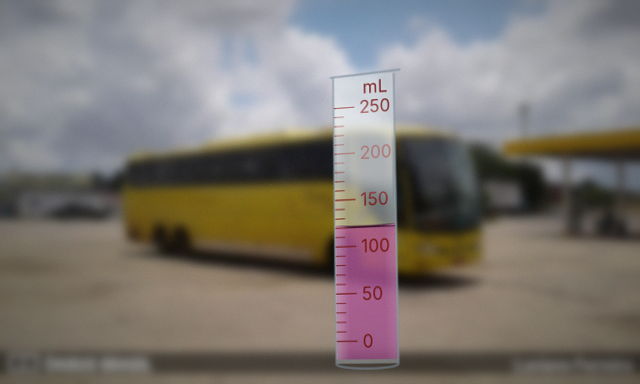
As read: 120 mL
